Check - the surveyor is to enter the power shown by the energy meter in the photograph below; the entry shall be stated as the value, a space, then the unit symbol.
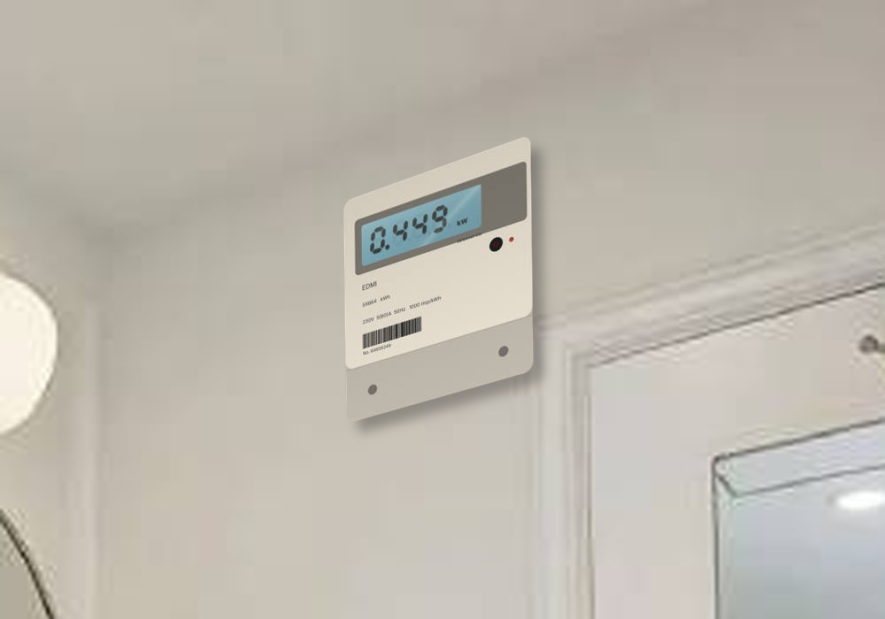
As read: 0.449 kW
